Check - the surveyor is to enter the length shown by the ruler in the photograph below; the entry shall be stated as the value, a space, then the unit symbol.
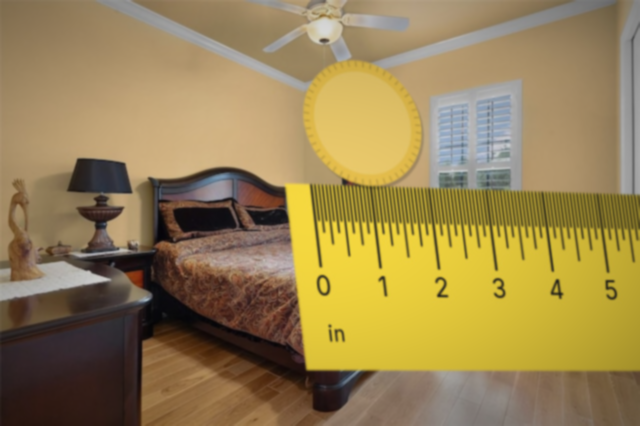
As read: 2 in
